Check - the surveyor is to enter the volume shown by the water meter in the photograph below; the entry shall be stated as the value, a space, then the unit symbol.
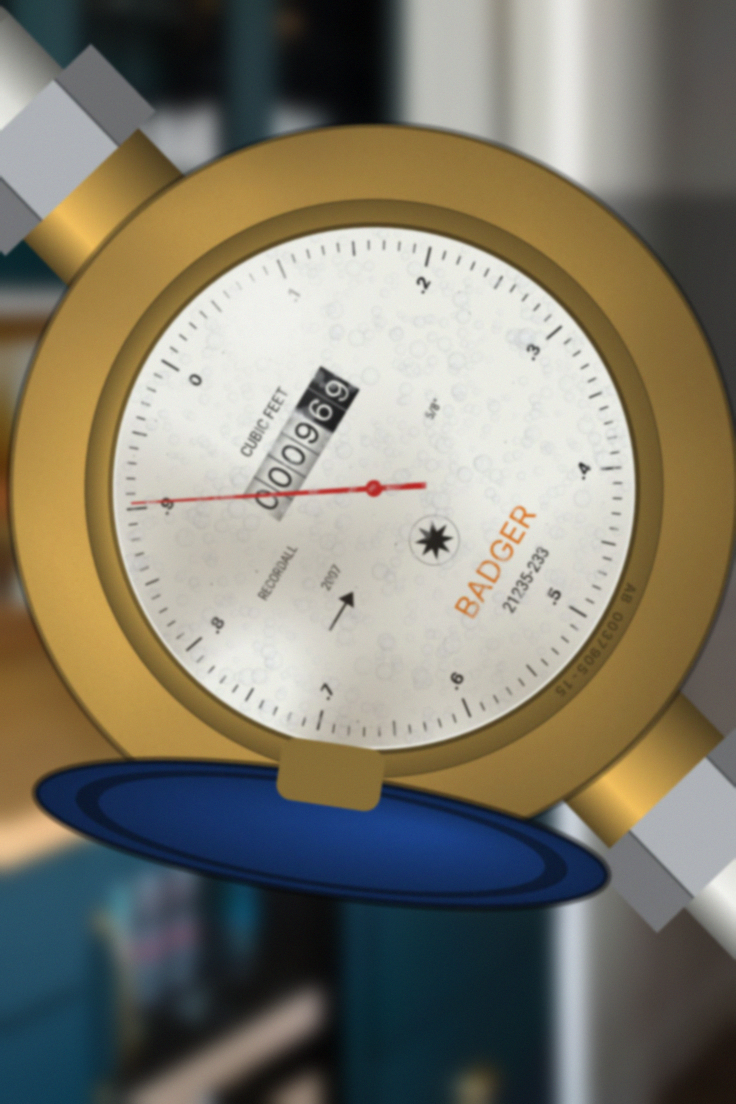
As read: 968.90 ft³
